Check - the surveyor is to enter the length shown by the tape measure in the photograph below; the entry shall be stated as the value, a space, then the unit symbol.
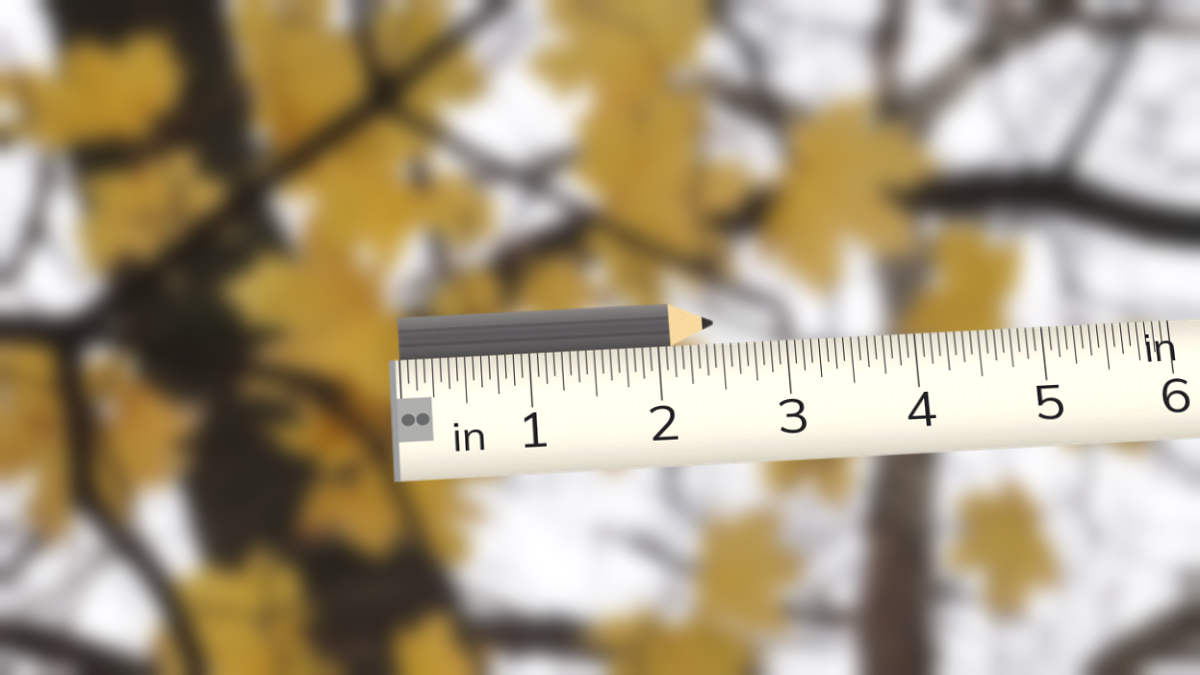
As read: 2.4375 in
